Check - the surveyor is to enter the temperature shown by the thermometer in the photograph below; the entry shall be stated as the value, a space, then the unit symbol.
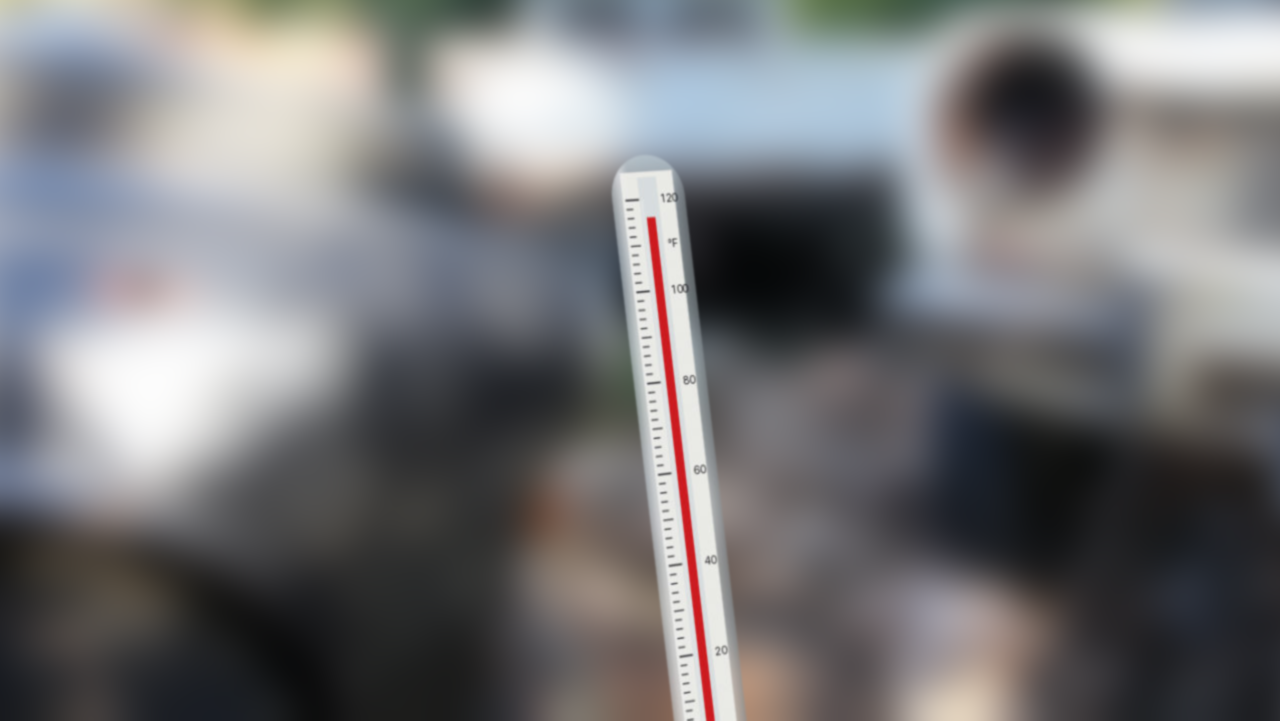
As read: 116 °F
